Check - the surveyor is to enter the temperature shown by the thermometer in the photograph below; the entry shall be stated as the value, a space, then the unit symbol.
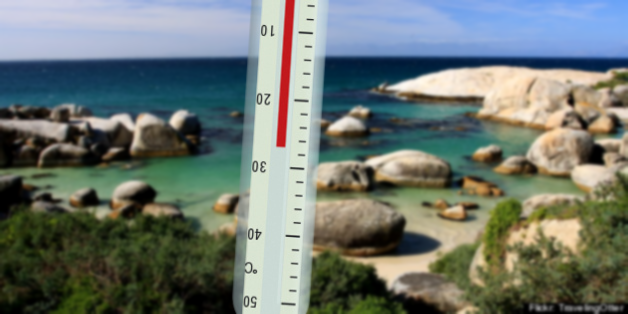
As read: 27 °C
